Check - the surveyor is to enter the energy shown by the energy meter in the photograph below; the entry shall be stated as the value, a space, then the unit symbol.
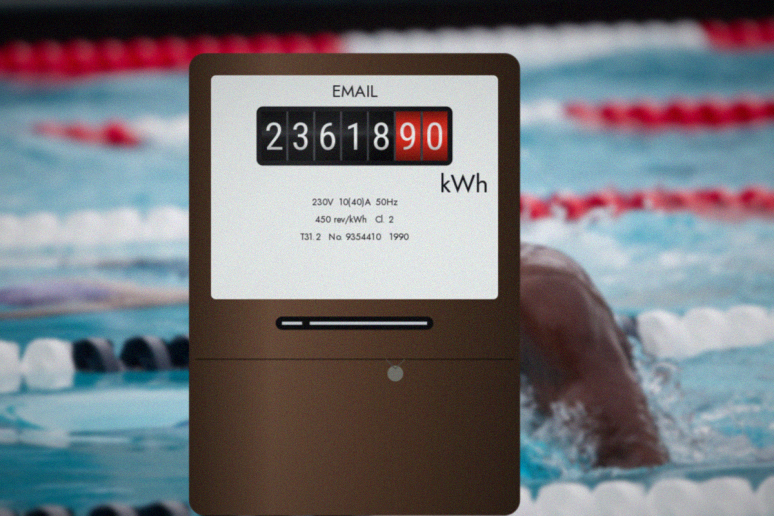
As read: 23618.90 kWh
